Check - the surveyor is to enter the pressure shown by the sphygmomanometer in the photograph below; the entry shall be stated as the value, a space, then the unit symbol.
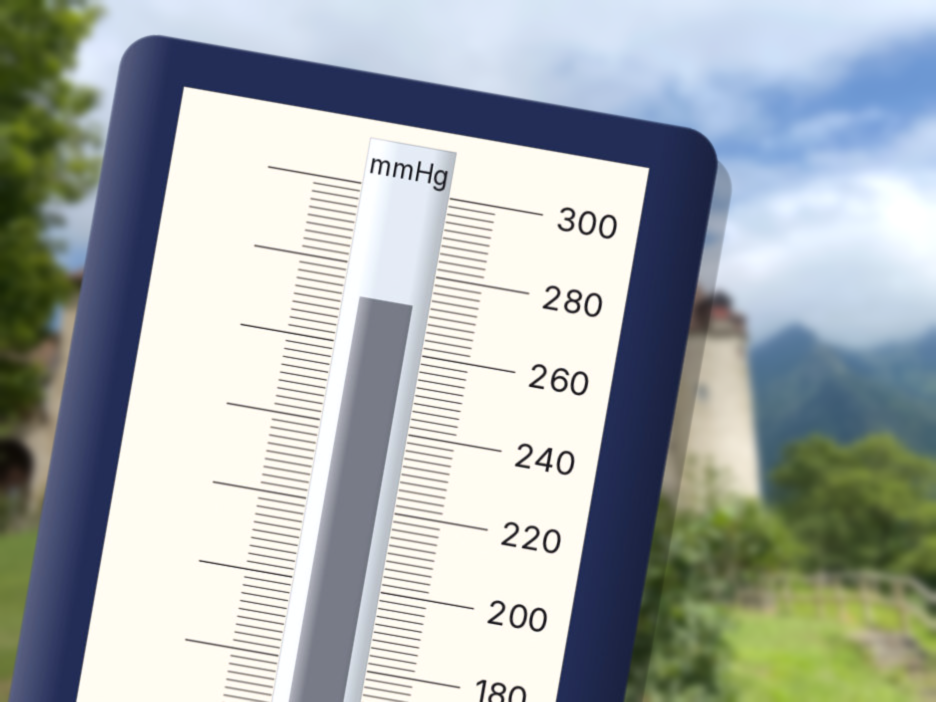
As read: 272 mmHg
